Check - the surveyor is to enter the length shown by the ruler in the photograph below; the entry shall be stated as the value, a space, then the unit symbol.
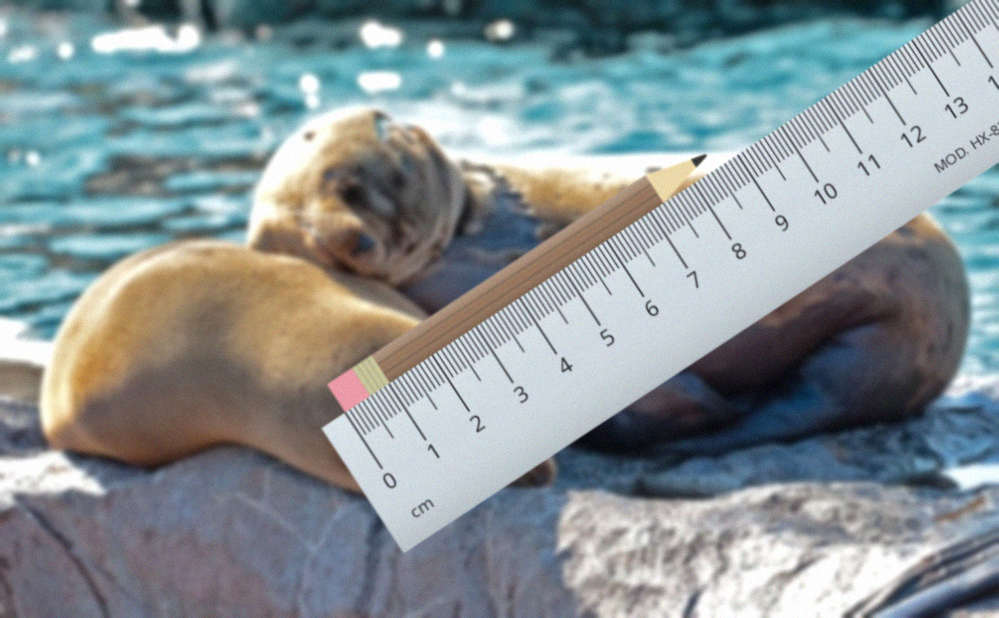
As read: 8.5 cm
